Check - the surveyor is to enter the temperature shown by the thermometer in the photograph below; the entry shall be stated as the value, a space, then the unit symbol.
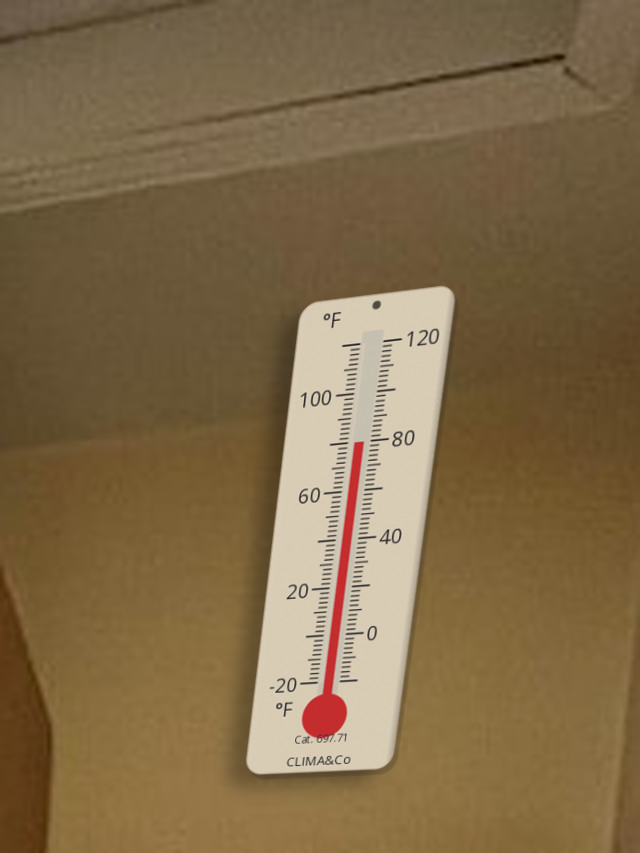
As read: 80 °F
